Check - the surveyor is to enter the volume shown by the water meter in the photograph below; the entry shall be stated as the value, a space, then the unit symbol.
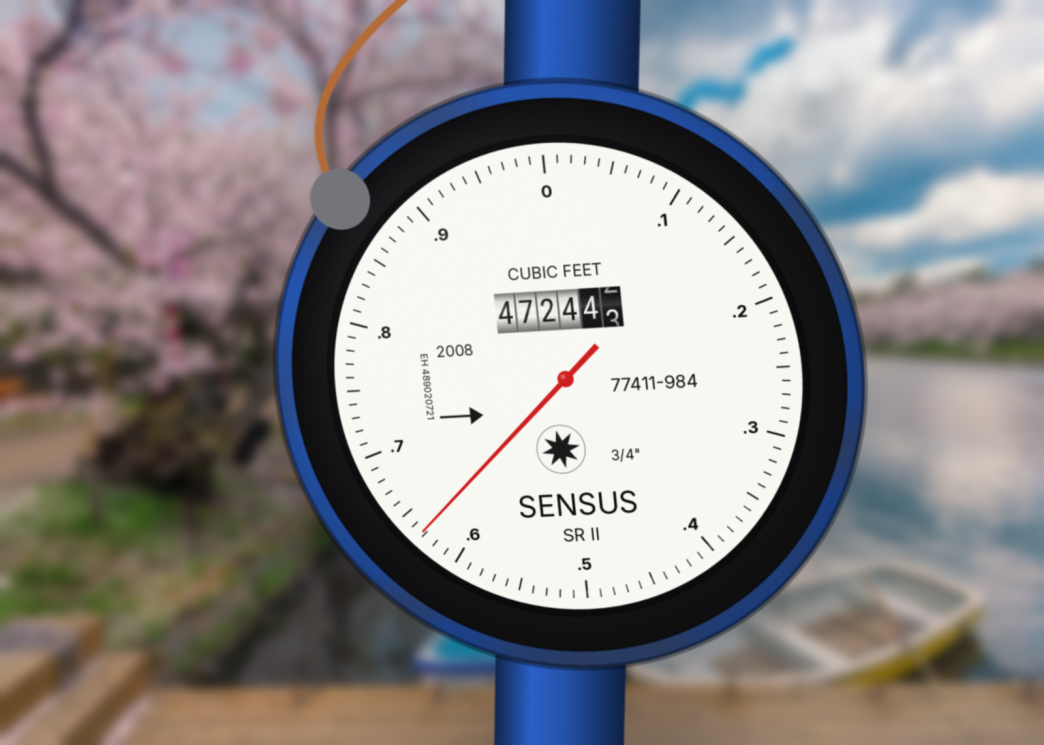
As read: 472442.63 ft³
